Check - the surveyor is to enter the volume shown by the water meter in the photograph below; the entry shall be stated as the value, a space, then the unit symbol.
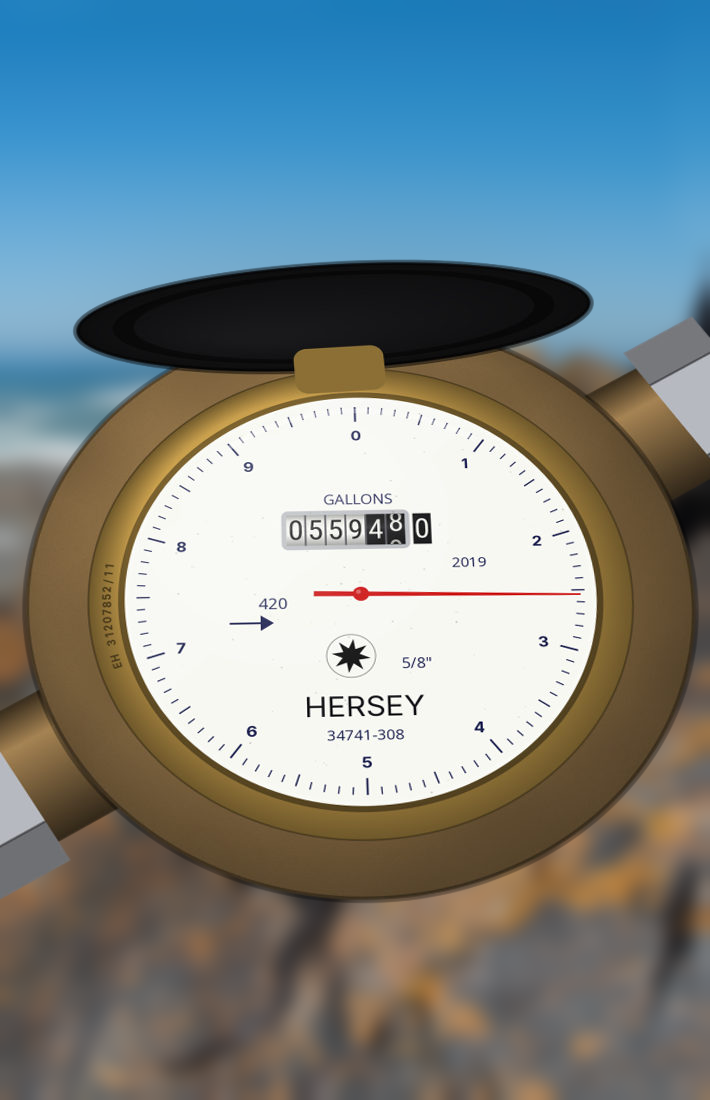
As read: 559482.5 gal
